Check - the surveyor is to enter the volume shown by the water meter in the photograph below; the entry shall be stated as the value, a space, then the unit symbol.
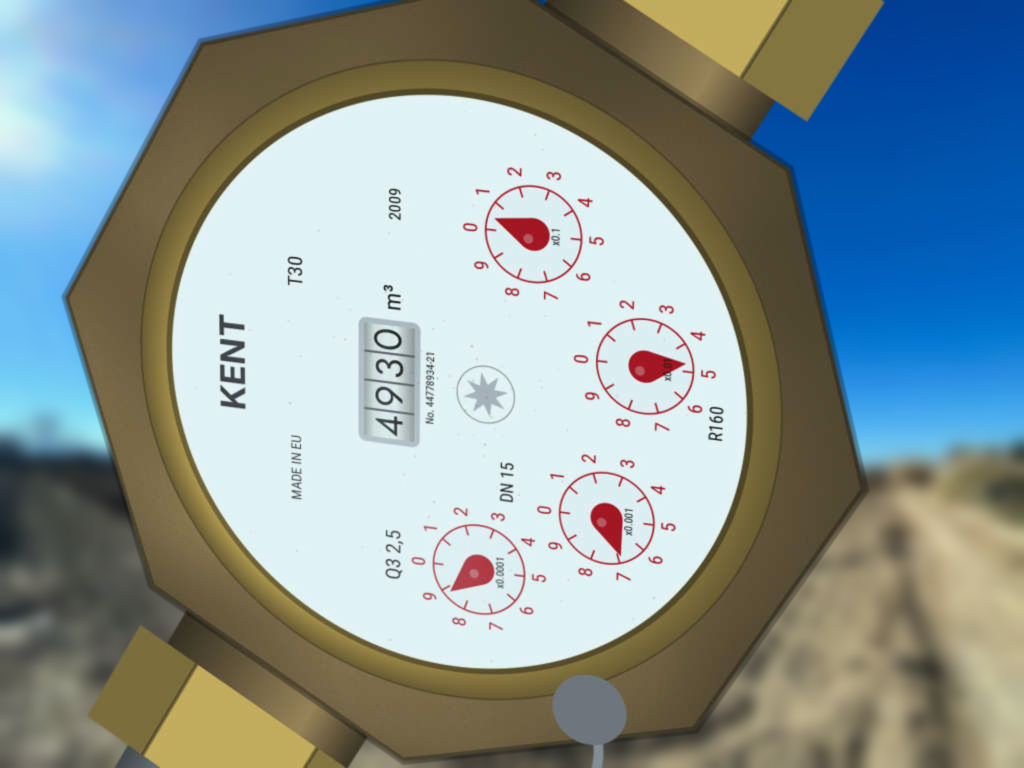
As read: 4930.0468 m³
